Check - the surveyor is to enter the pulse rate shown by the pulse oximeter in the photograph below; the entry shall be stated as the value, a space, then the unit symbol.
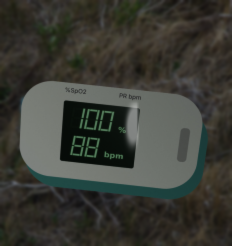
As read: 88 bpm
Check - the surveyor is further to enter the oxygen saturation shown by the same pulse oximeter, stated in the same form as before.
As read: 100 %
